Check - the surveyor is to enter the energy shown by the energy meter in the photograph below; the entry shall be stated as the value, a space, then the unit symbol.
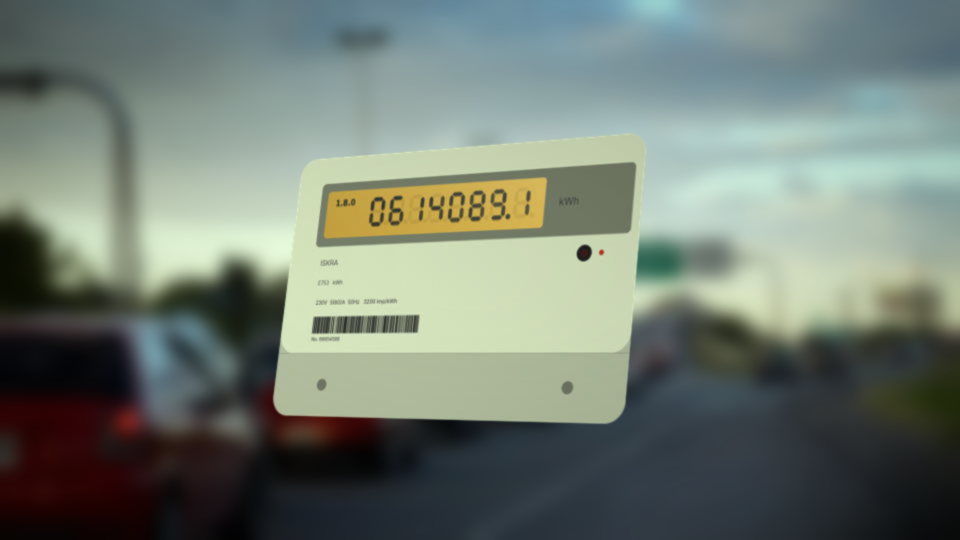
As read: 614089.1 kWh
